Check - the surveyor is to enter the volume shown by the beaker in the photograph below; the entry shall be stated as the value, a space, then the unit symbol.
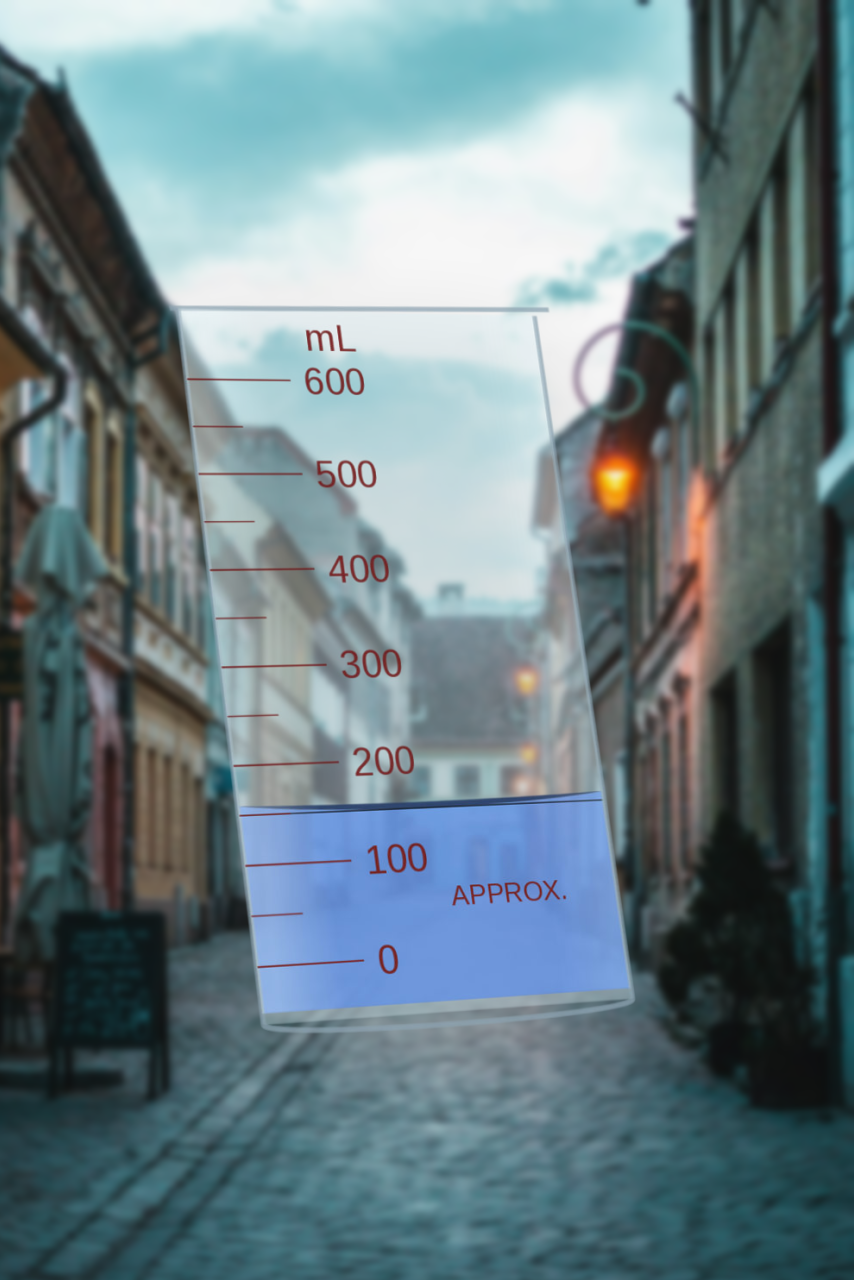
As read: 150 mL
